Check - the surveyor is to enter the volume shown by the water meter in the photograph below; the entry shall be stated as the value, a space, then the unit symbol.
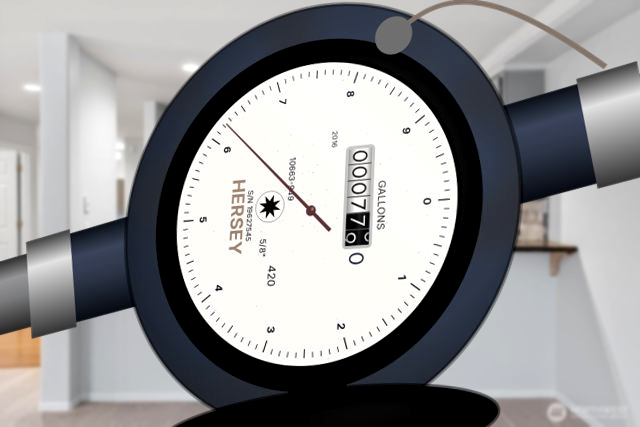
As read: 7786.2 gal
